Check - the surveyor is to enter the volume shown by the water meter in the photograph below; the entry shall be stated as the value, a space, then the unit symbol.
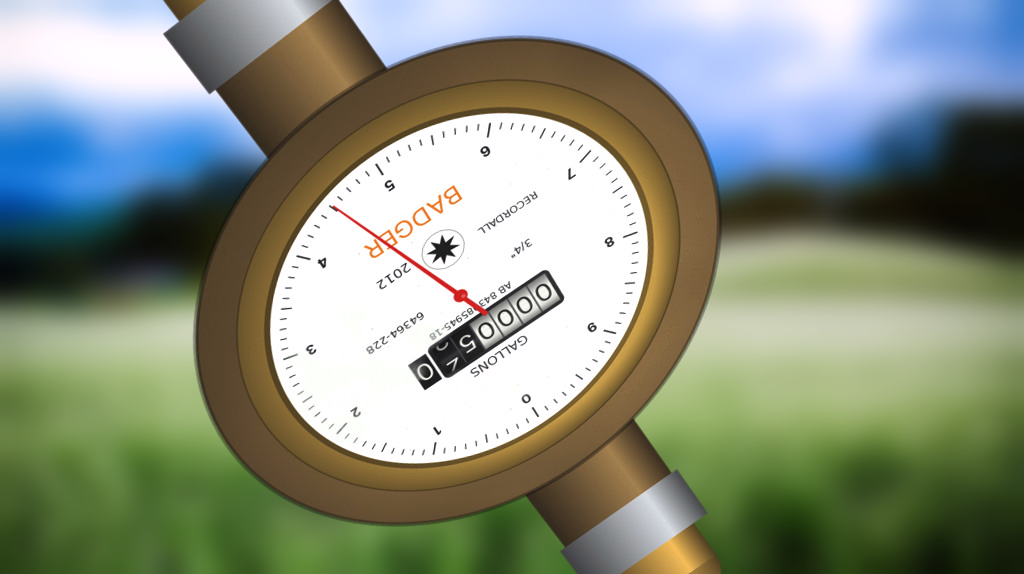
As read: 524.5 gal
